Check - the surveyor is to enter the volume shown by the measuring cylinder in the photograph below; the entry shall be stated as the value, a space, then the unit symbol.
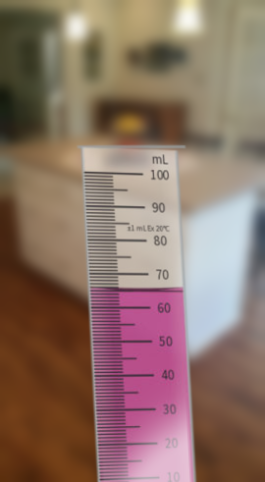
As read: 65 mL
